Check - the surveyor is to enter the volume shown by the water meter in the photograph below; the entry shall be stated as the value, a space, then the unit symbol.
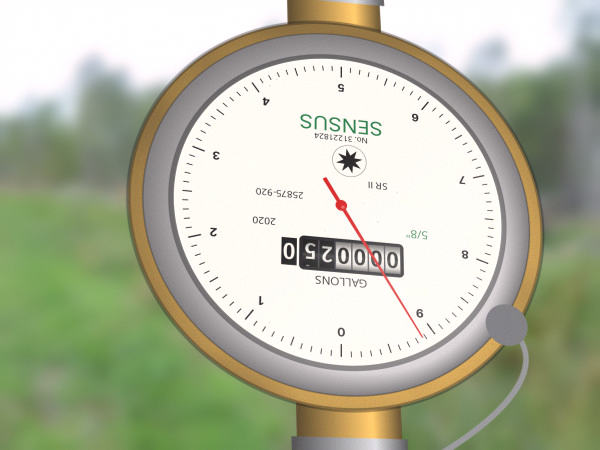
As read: 249.1 gal
